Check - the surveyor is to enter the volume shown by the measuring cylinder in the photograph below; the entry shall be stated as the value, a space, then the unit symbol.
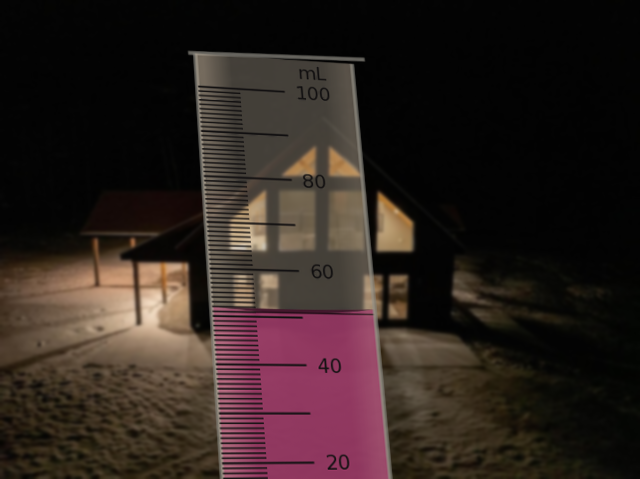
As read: 51 mL
